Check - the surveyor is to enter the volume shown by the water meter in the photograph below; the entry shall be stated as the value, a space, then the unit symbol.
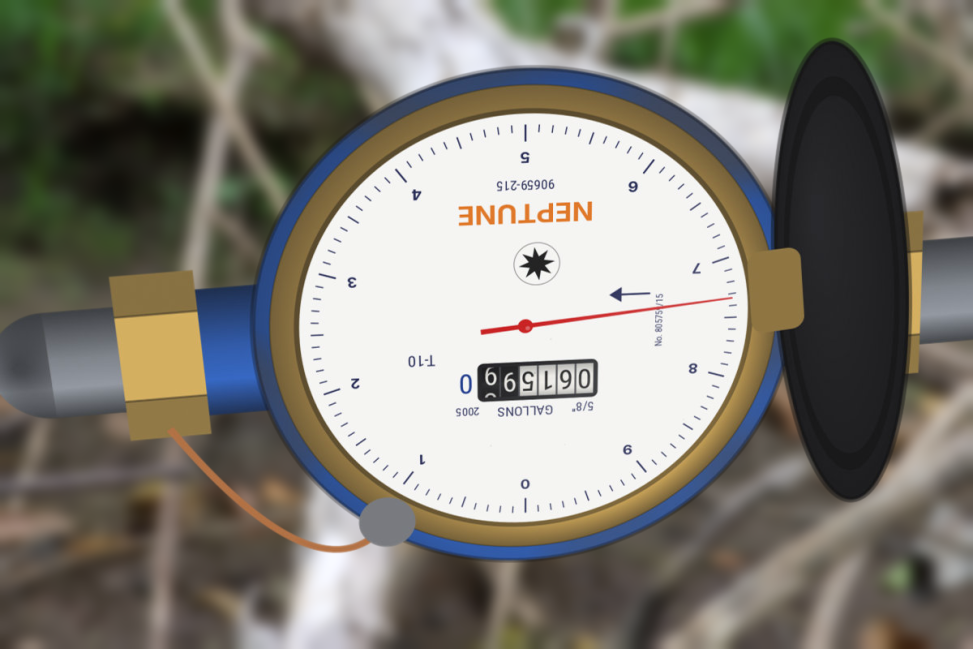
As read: 615987.3 gal
